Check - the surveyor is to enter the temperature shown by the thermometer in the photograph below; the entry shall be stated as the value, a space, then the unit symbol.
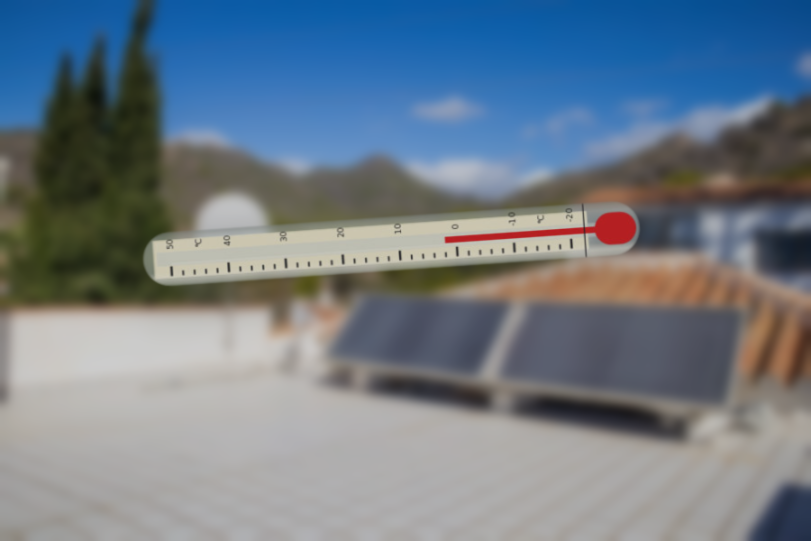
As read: 2 °C
